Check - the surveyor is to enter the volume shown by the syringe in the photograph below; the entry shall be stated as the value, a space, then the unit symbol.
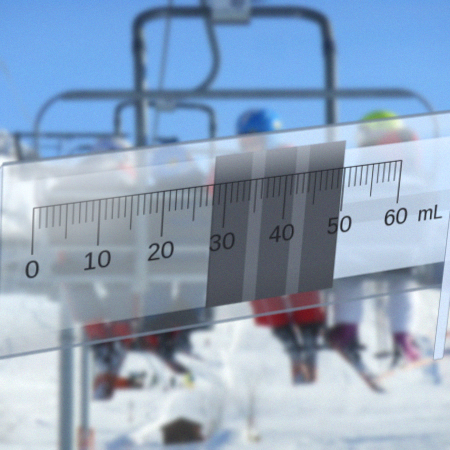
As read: 28 mL
